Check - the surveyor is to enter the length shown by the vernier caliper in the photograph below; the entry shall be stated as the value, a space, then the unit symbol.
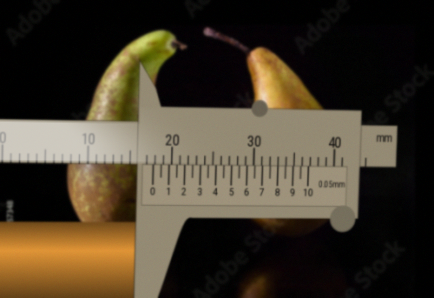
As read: 17.8 mm
